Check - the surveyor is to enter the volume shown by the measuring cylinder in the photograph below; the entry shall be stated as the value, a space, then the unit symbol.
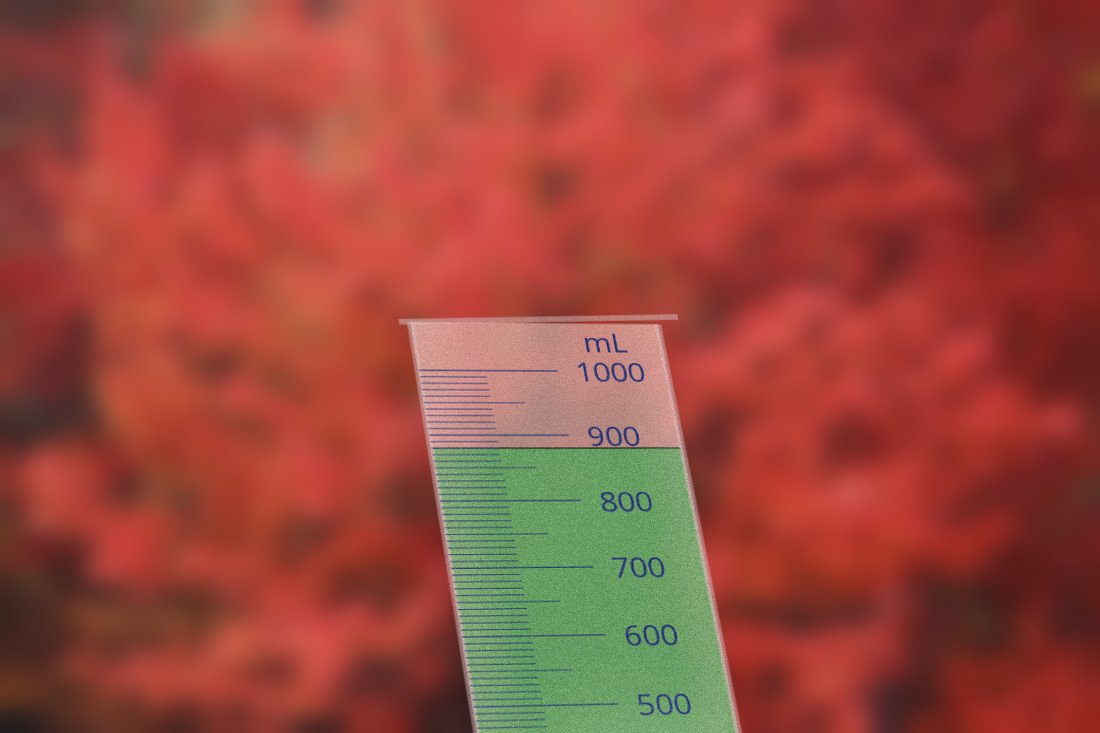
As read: 880 mL
